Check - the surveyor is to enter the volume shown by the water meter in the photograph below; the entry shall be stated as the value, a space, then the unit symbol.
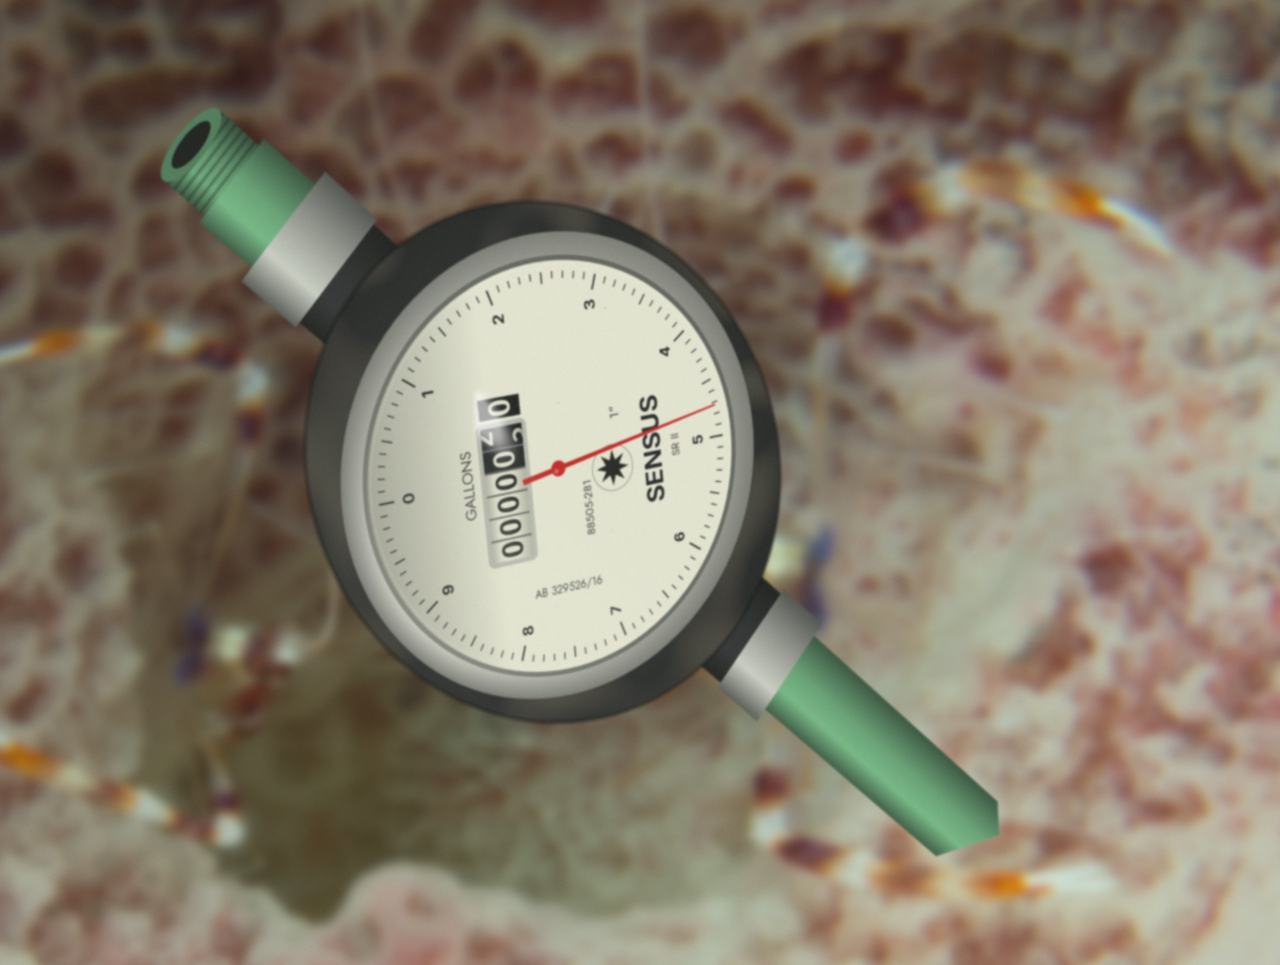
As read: 24.7 gal
